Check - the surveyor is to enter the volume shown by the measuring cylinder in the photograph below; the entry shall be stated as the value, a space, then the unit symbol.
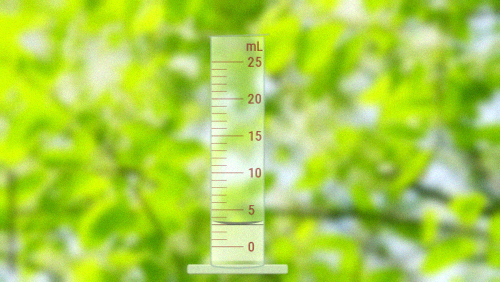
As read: 3 mL
